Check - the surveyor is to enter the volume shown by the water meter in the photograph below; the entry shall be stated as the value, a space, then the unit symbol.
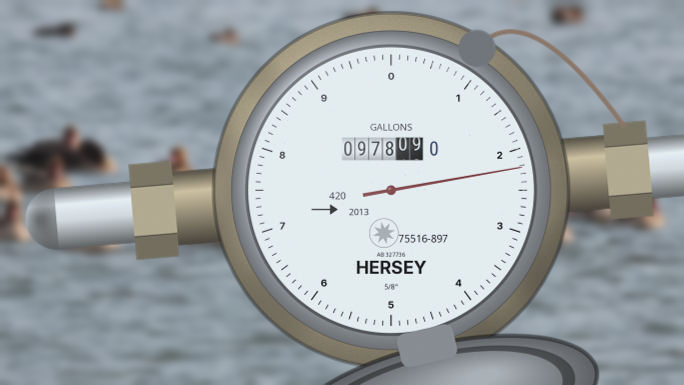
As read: 978092.2 gal
